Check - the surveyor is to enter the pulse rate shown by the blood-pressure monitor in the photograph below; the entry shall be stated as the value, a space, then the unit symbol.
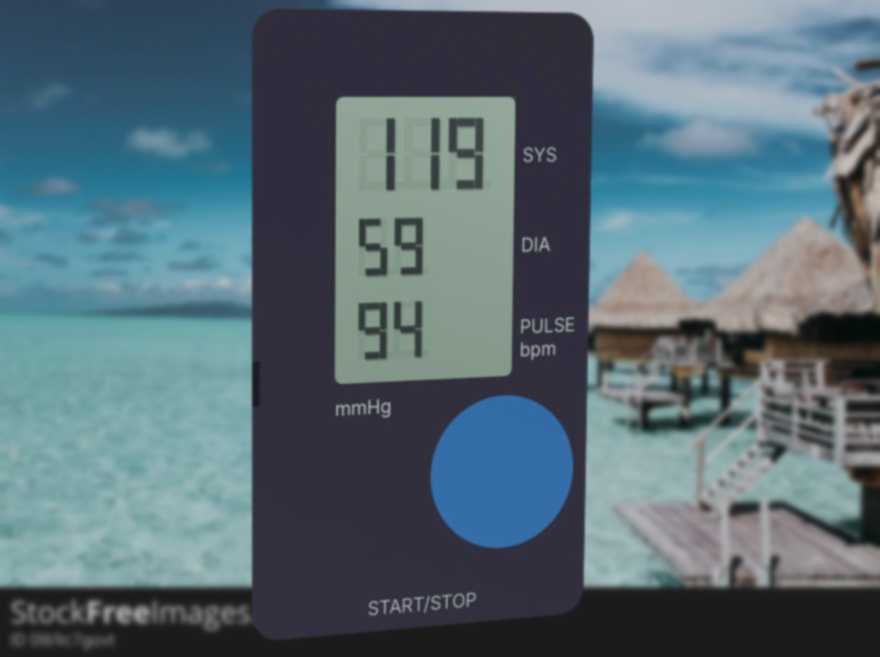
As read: 94 bpm
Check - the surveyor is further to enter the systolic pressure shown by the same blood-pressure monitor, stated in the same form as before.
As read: 119 mmHg
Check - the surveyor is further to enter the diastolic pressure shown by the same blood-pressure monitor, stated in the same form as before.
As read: 59 mmHg
